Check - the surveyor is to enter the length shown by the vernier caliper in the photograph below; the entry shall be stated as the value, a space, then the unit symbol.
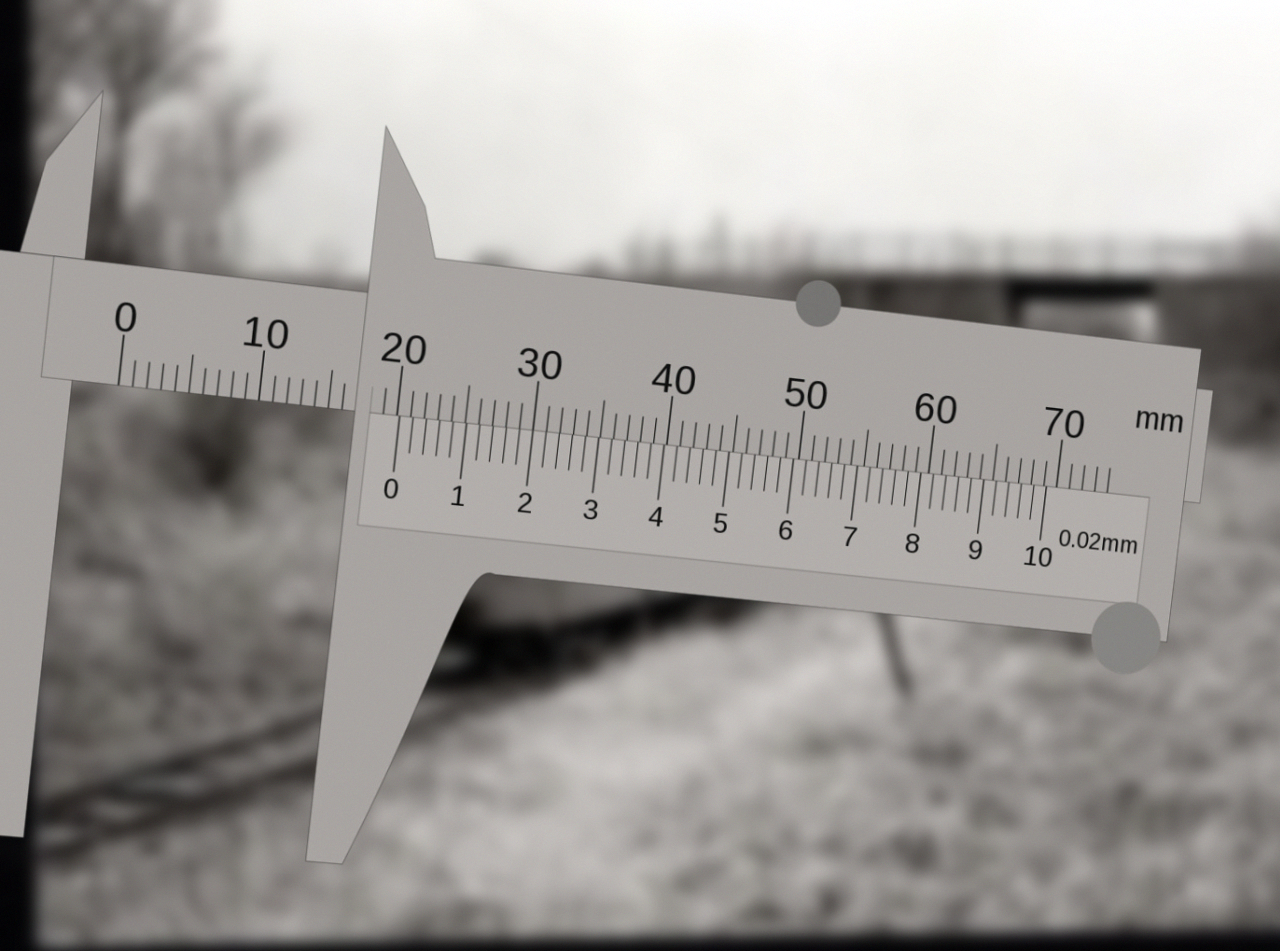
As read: 20.2 mm
